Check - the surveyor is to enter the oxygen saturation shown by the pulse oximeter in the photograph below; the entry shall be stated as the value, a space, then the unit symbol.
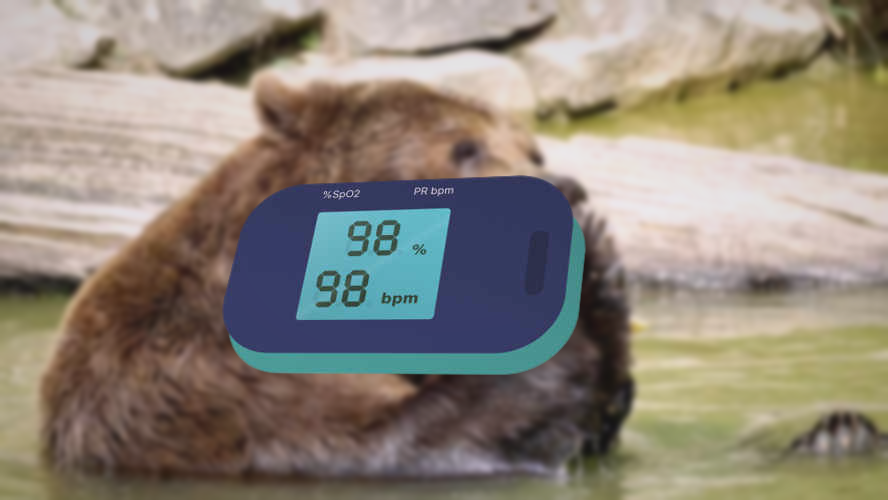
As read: 98 %
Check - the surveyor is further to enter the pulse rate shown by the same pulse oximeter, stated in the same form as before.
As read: 98 bpm
